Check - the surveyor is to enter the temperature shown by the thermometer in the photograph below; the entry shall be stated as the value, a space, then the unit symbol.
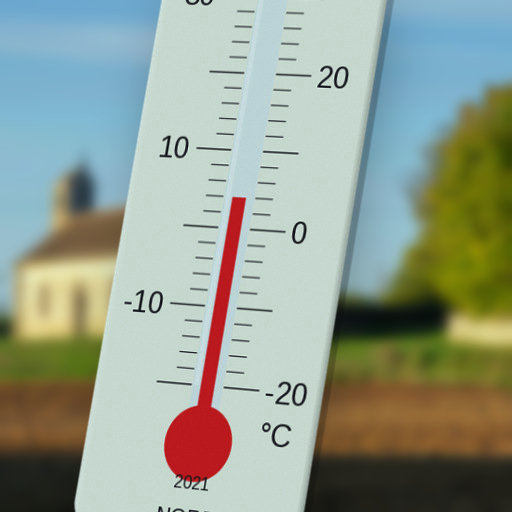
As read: 4 °C
